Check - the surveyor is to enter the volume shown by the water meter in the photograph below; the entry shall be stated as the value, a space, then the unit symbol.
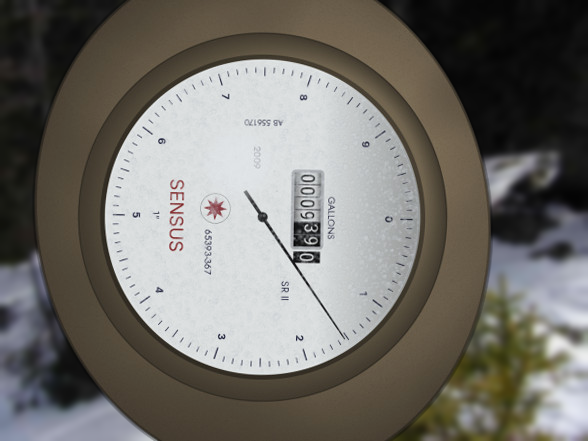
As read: 9391.5 gal
